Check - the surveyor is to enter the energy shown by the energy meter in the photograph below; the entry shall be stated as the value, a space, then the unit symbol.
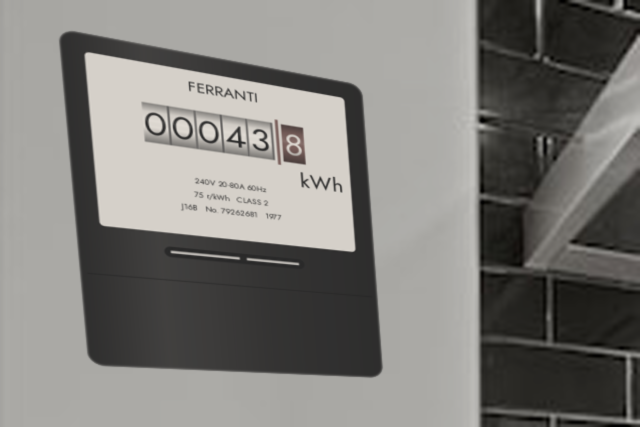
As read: 43.8 kWh
